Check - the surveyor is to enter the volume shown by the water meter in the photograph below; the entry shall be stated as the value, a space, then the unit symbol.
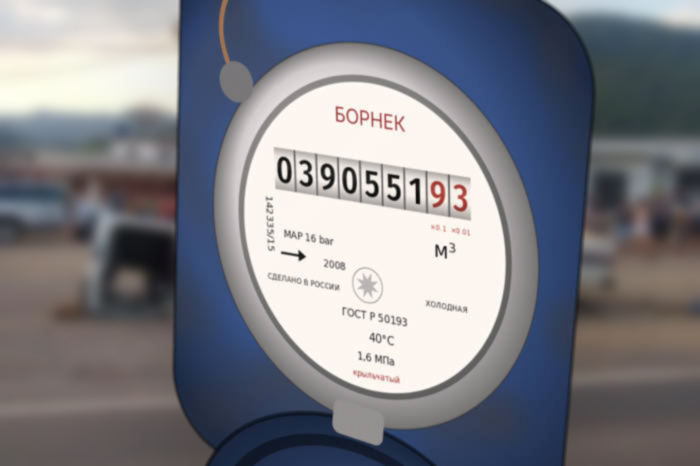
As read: 390551.93 m³
